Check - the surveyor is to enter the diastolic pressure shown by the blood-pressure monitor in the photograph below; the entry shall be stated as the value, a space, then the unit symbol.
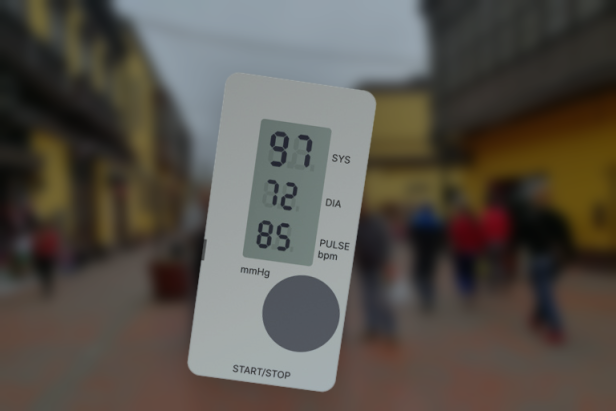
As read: 72 mmHg
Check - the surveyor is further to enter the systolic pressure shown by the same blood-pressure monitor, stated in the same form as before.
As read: 97 mmHg
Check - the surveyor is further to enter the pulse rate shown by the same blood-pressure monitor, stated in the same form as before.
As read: 85 bpm
